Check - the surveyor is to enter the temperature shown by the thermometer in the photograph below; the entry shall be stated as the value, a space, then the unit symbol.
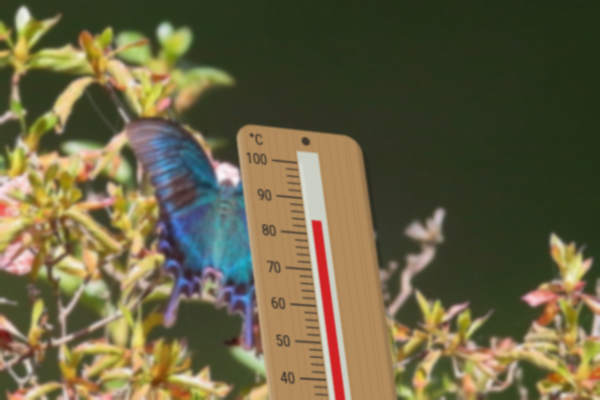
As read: 84 °C
